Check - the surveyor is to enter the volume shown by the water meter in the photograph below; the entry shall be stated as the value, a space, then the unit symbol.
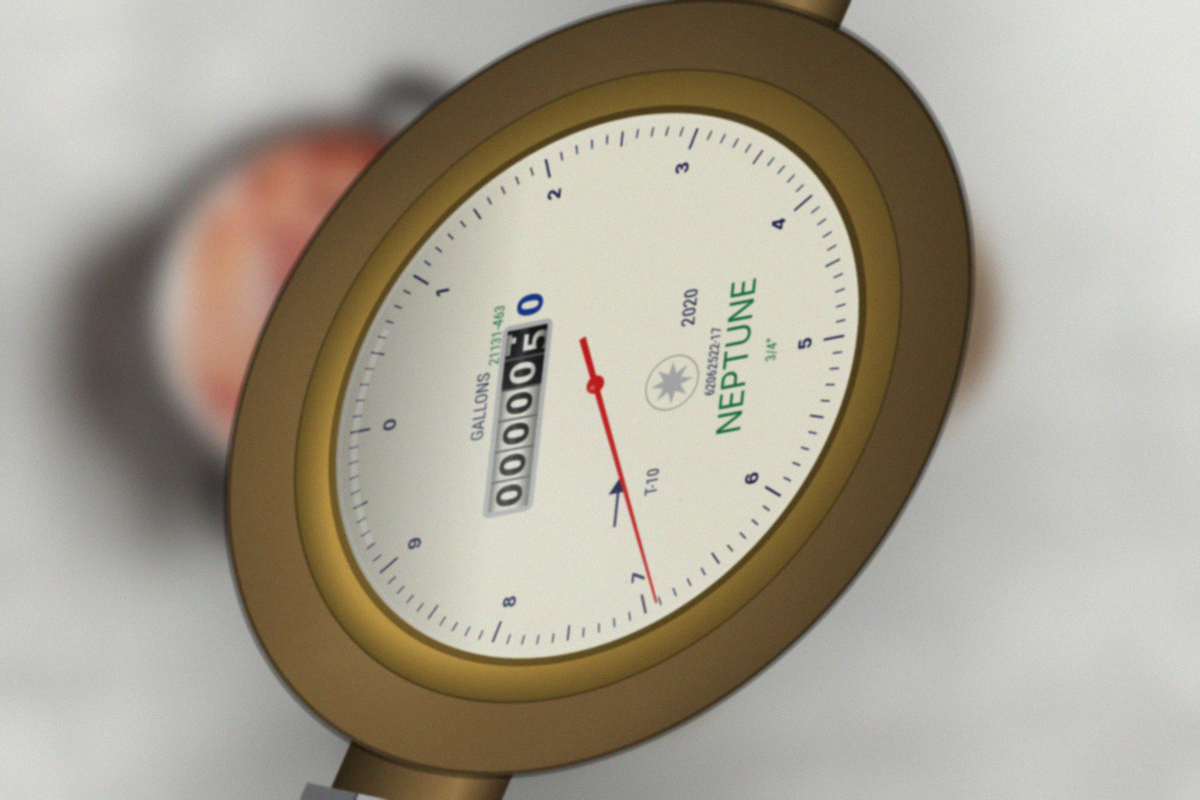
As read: 46.9 gal
